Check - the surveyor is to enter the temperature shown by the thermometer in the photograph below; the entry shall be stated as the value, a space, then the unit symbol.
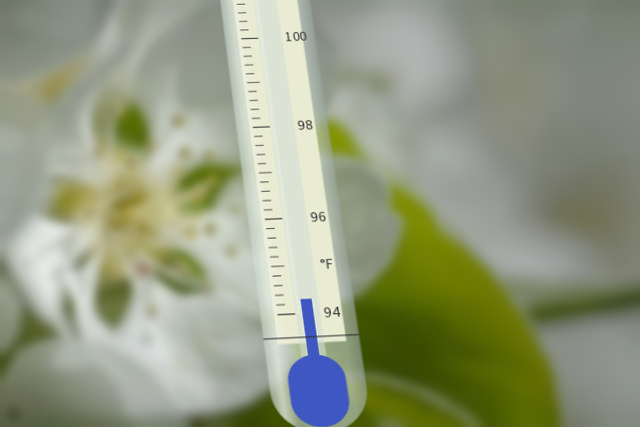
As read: 94.3 °F
